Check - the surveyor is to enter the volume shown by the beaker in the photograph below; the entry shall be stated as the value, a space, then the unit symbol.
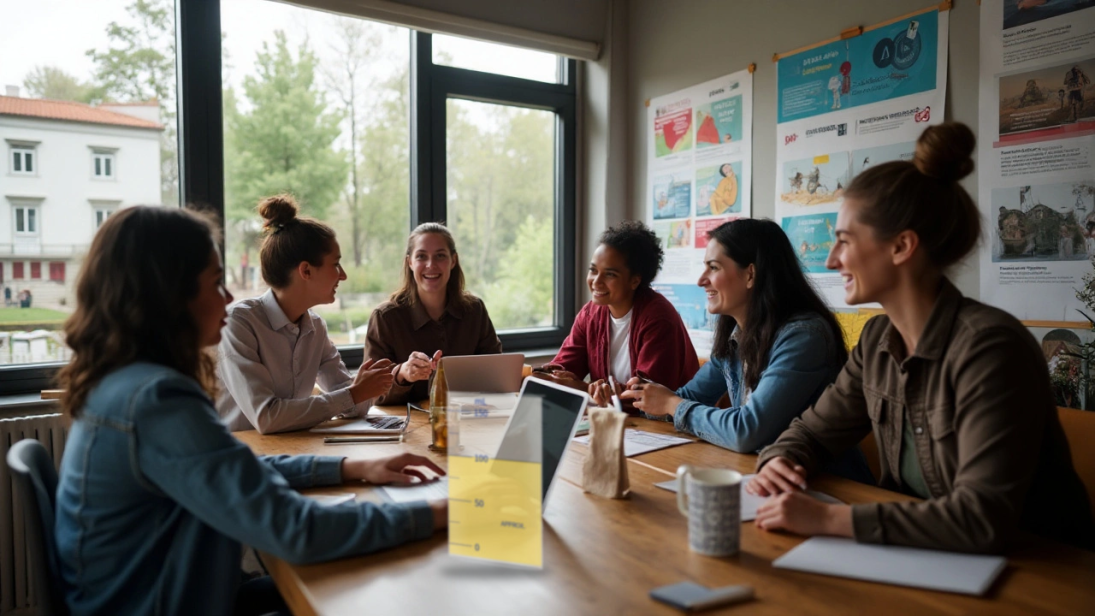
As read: 100 mL
